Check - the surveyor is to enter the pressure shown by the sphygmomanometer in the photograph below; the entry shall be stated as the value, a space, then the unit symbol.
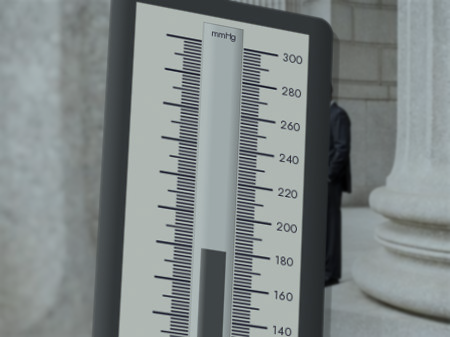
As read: 180 mmHg
